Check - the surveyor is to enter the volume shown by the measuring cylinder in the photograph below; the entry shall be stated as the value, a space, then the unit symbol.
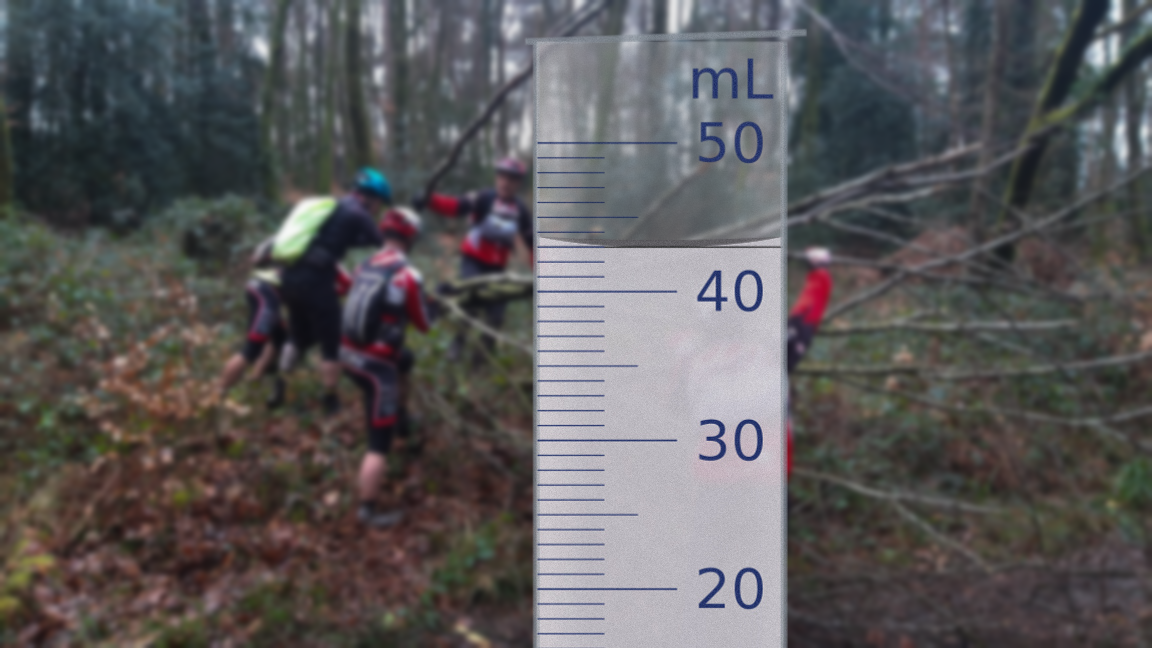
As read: 43 mL
